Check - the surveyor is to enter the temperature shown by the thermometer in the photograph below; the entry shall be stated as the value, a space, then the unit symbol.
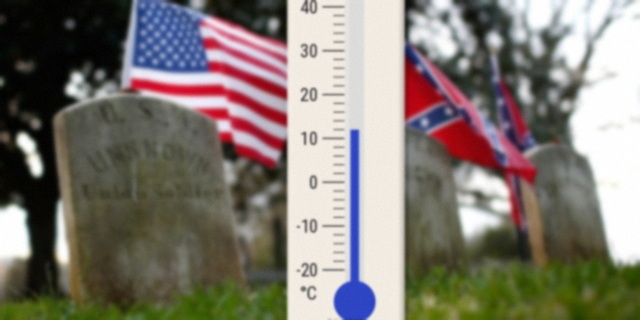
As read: 12 °C
